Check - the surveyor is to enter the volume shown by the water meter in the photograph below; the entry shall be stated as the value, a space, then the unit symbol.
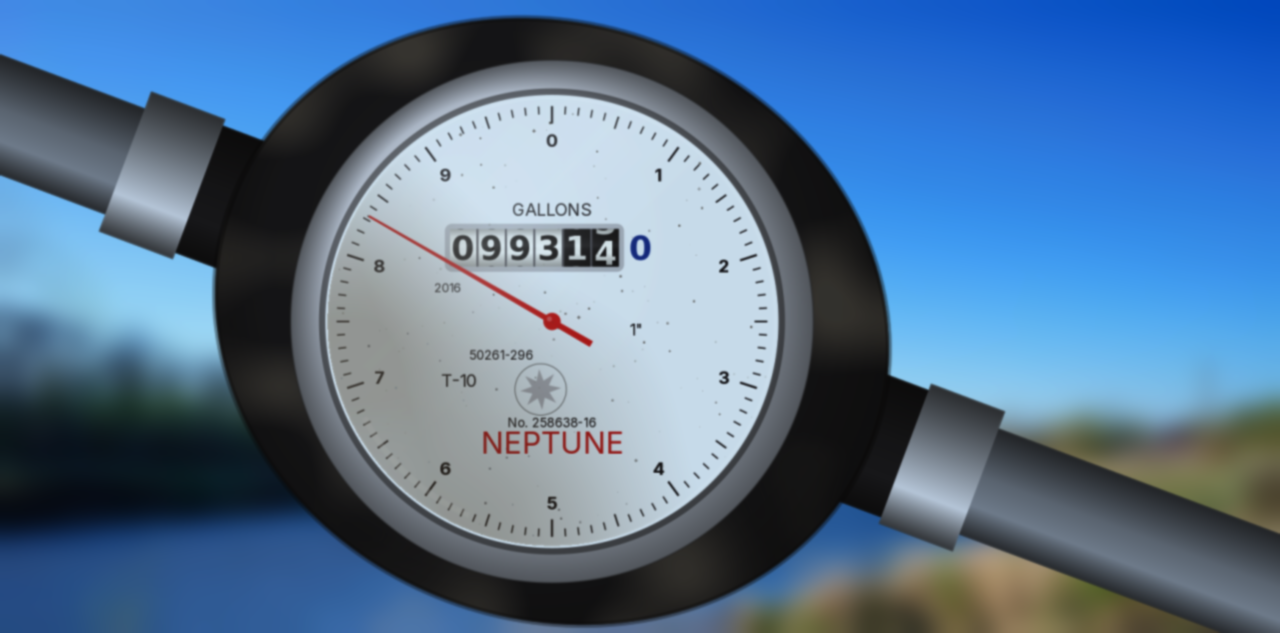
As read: 993138.3 gal
